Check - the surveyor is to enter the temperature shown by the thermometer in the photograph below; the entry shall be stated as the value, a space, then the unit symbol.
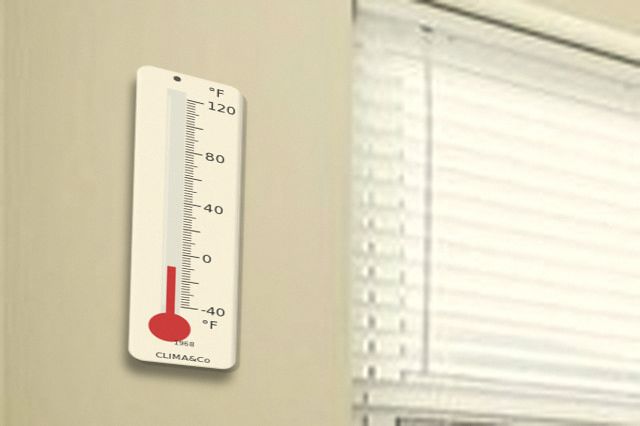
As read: -10 °F
